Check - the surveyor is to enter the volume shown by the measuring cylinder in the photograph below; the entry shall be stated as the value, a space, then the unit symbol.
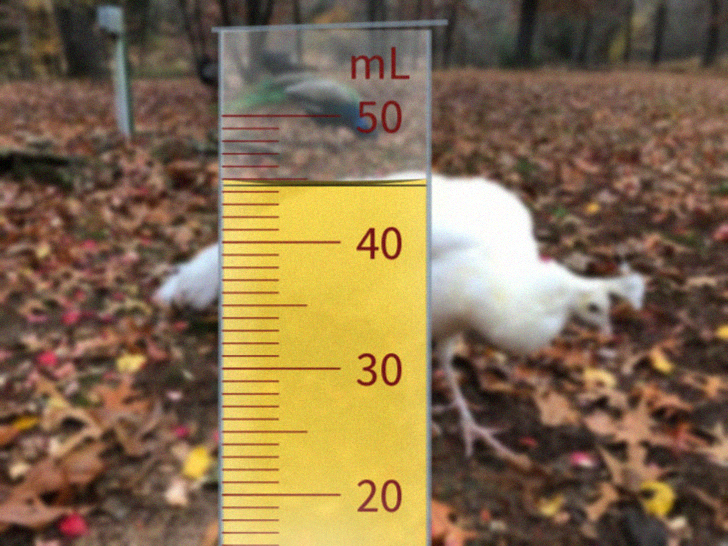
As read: 44.5 mL
